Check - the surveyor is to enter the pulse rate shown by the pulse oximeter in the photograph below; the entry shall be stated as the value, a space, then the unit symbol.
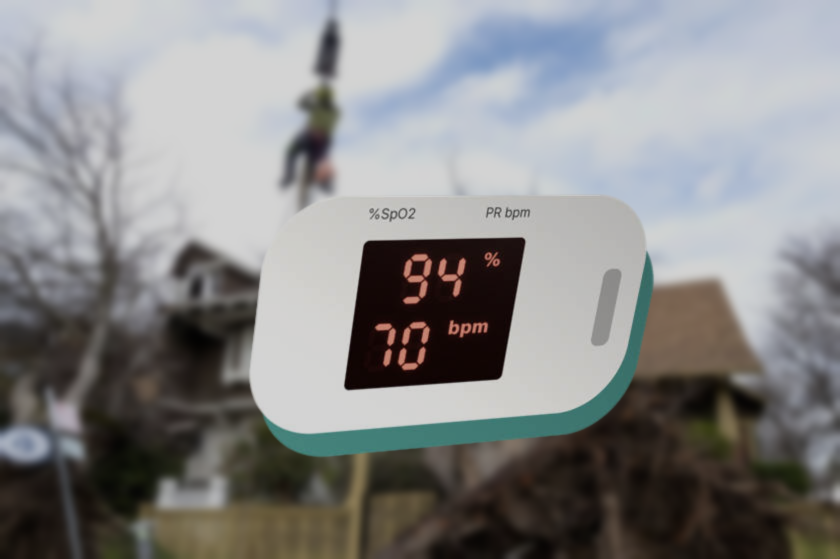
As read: 70 bpm
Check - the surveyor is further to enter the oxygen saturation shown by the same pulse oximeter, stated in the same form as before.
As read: 94 %
